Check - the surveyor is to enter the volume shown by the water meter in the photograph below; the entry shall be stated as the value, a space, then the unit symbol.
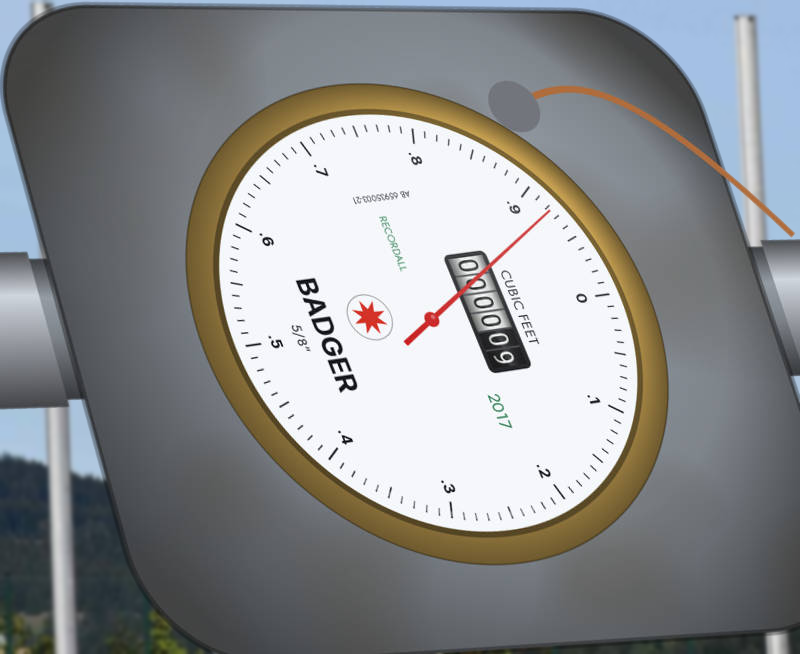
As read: 8.92 ft³
